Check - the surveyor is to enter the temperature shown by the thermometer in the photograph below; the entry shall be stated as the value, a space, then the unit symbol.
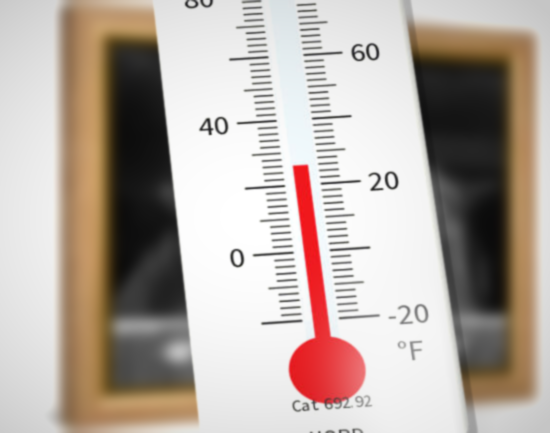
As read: 26 °F
